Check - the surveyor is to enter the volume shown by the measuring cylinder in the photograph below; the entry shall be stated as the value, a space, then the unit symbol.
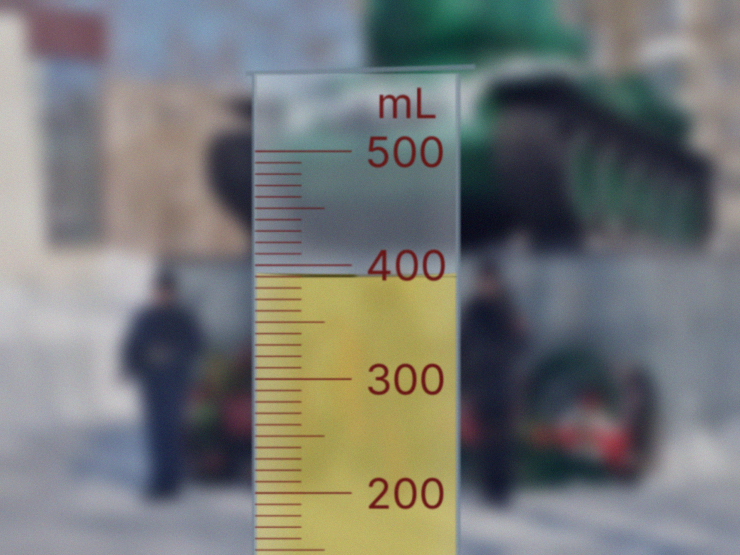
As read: 390 mL
